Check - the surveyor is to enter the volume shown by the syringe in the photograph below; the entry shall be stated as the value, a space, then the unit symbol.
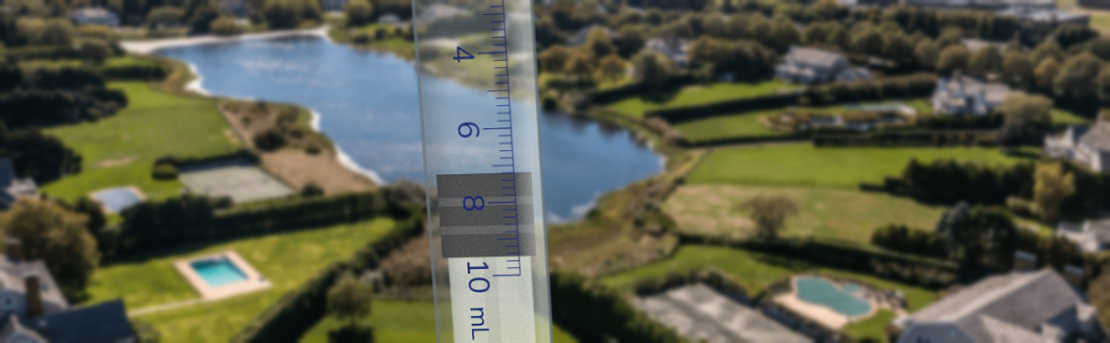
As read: 7.2 mL
